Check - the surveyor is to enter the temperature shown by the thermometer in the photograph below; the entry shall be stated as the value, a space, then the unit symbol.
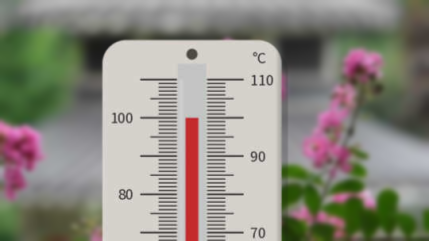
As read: 100 °C
